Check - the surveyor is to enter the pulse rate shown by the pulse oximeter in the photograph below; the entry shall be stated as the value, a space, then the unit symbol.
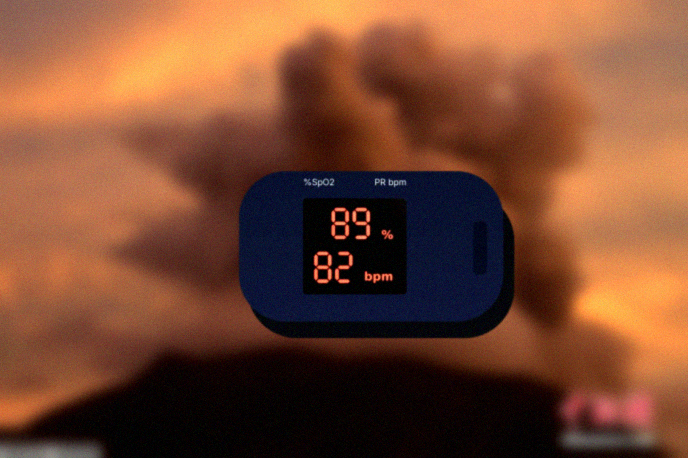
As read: 82 bpm
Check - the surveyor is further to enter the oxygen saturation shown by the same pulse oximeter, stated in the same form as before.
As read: 89 %
